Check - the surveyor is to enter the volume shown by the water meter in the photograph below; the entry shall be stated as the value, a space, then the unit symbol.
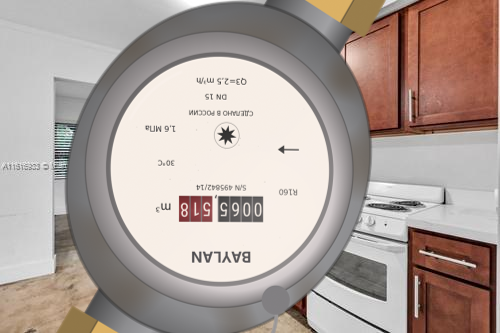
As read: 65.518 m³
